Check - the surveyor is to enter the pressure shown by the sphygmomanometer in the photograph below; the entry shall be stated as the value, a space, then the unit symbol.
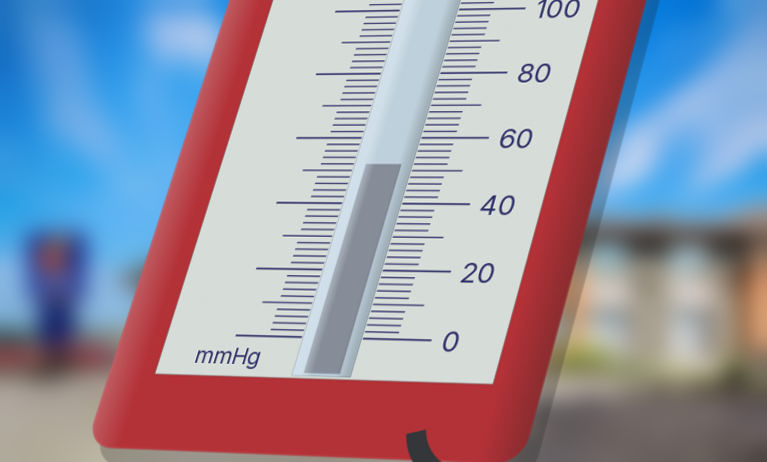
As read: 52 mmHg
